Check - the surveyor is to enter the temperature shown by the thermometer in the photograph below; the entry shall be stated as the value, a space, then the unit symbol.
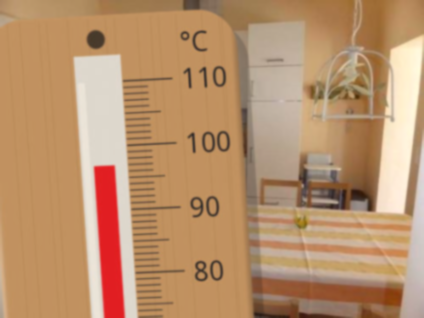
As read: 97 °C
